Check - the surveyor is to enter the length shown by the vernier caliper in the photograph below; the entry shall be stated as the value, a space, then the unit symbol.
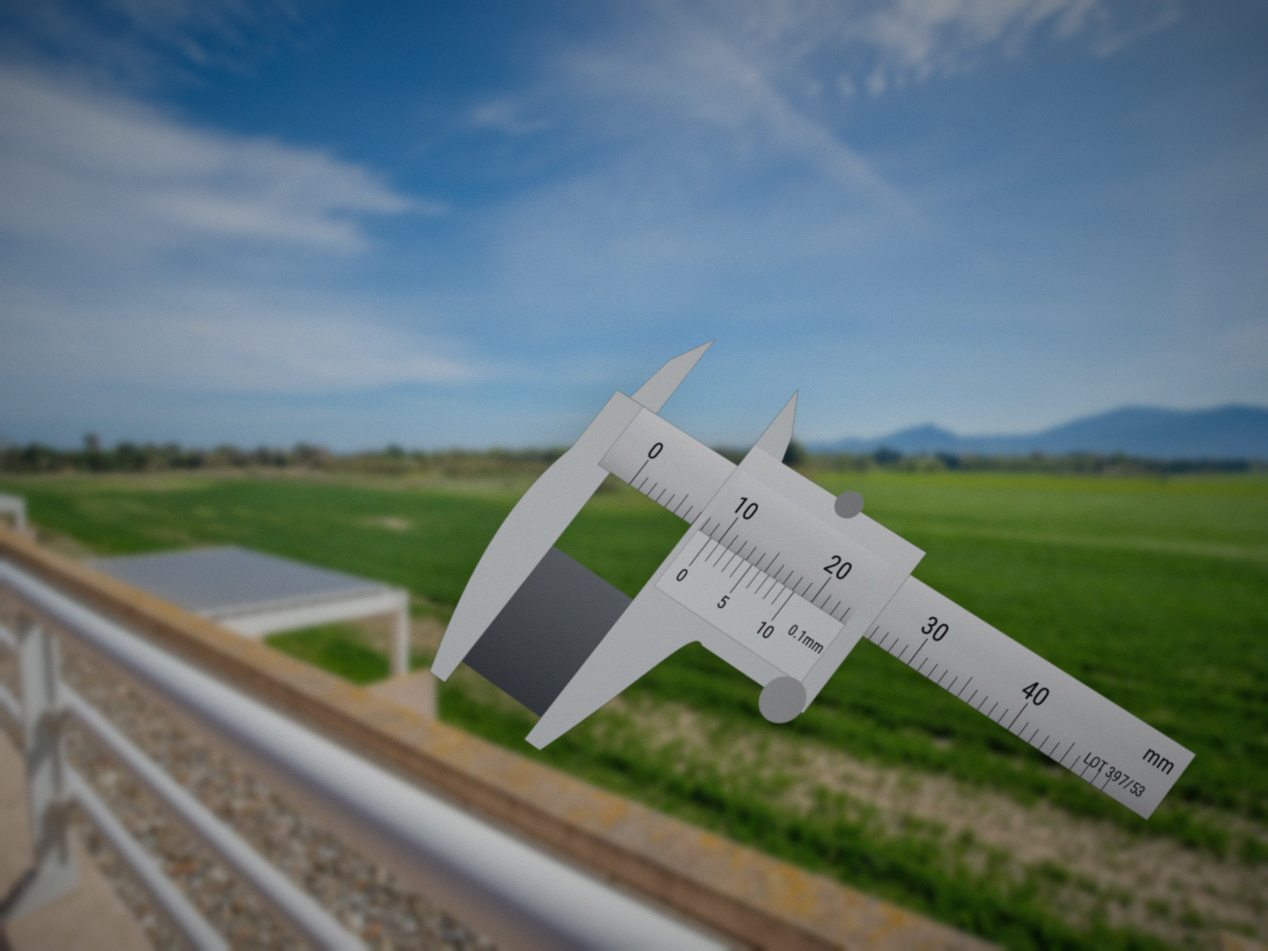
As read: 9.2 mm
